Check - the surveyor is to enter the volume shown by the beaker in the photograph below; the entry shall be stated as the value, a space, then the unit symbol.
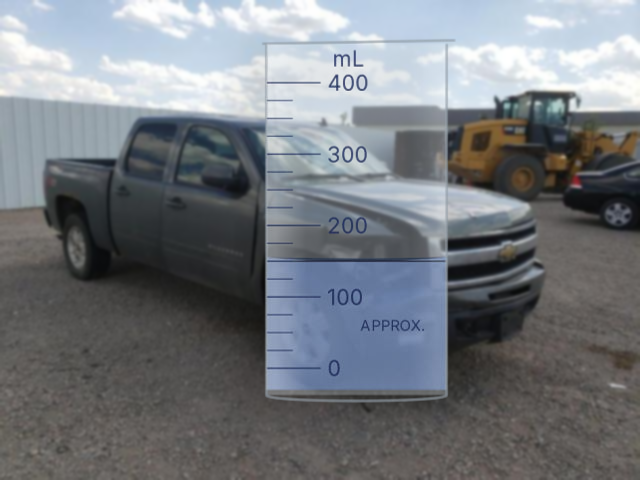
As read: 150 mL
